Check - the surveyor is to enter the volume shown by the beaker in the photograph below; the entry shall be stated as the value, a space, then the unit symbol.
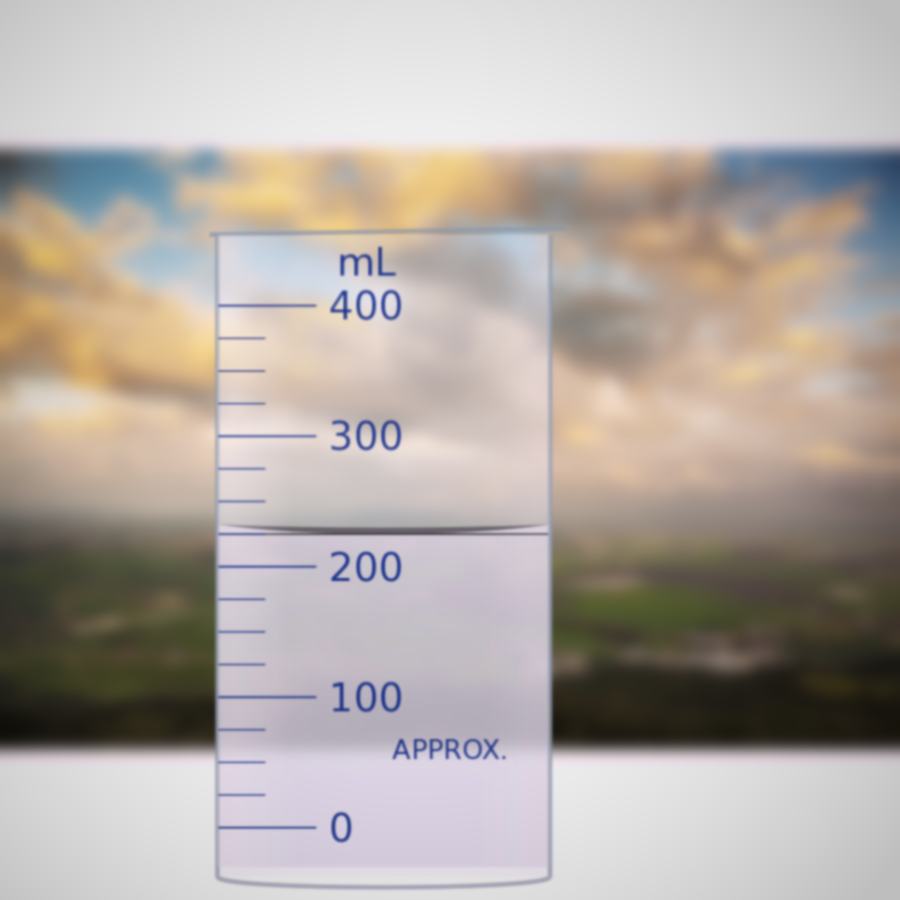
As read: 225 mL
